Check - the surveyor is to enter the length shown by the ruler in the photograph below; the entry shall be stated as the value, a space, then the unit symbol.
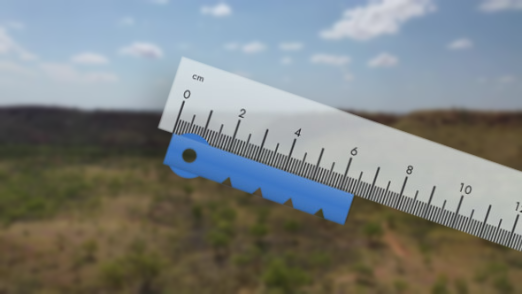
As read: 6.5 cm
